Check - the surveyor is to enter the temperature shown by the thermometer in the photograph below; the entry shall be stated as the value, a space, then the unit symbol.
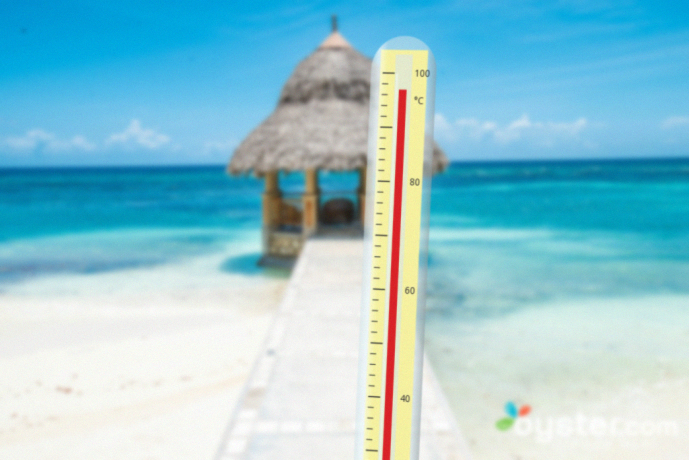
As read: 97 °C
